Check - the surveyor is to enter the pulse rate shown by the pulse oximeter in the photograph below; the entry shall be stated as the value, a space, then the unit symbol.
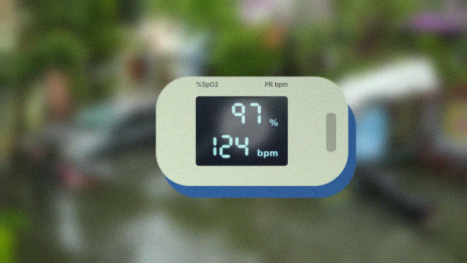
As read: 124 bpm
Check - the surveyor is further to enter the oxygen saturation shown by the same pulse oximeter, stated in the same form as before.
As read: 97 %
